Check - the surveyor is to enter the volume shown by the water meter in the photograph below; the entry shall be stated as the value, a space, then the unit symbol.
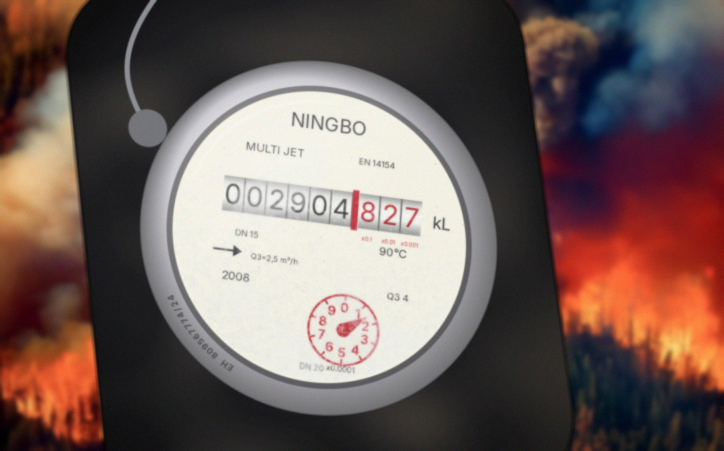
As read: 2904.8271 kL
